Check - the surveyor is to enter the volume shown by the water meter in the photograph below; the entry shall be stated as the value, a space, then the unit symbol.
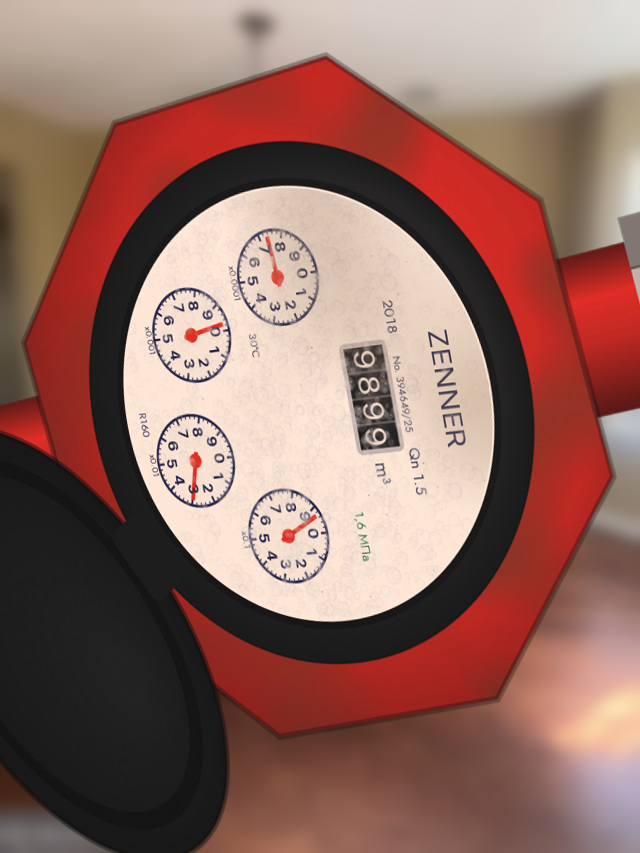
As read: 9898.9297 m³
